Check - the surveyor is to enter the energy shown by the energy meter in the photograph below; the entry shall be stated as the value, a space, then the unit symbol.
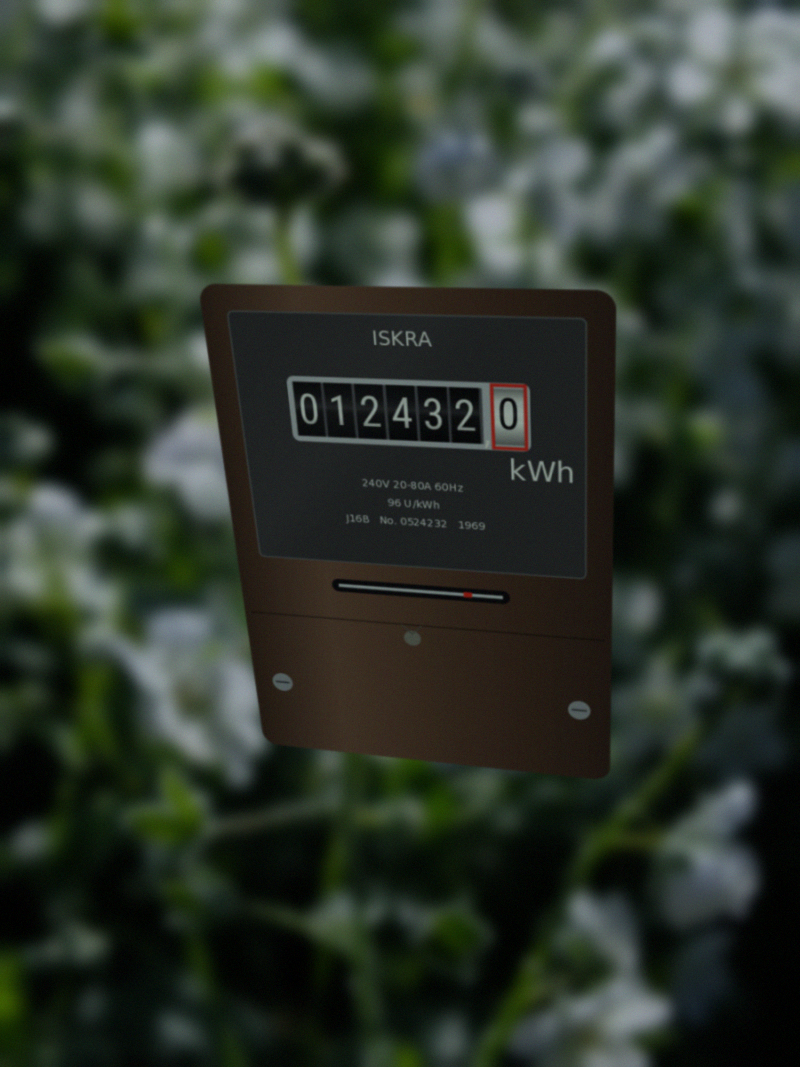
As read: 12432.0 kWh
